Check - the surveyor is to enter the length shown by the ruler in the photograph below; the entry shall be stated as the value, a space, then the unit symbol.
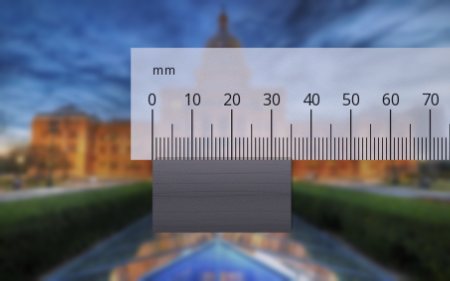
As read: 35 mm
